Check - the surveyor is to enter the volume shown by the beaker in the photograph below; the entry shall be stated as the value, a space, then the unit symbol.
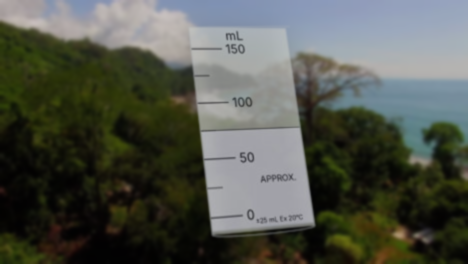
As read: 75 mL
